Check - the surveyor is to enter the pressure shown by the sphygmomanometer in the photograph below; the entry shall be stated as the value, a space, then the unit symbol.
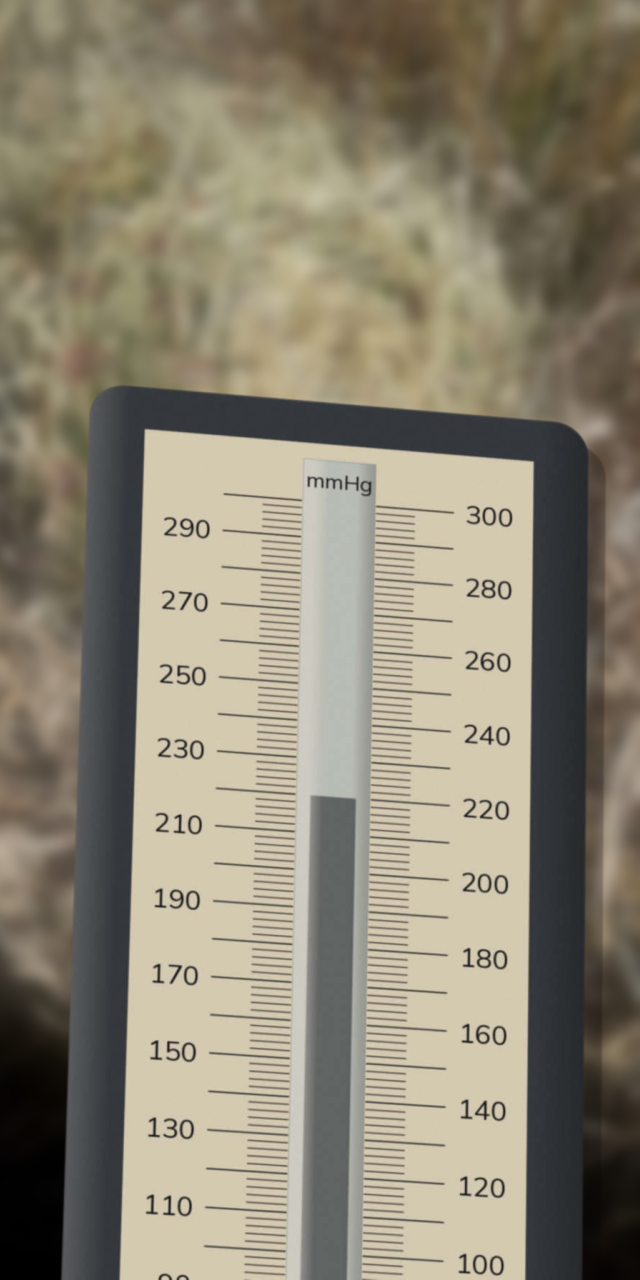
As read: 220 mmHg
